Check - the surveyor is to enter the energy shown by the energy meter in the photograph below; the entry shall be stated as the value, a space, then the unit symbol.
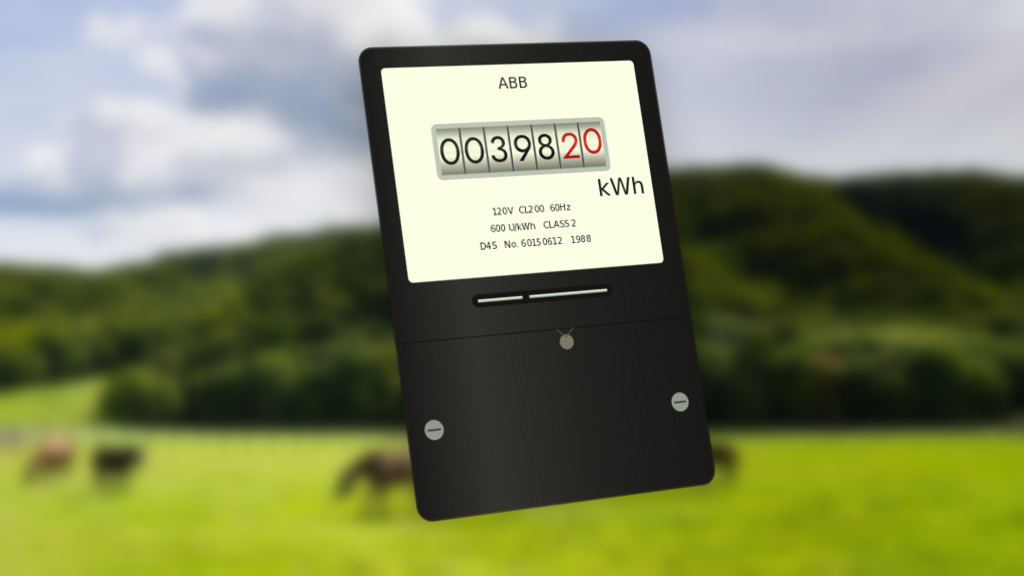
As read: 398.20 kWh
